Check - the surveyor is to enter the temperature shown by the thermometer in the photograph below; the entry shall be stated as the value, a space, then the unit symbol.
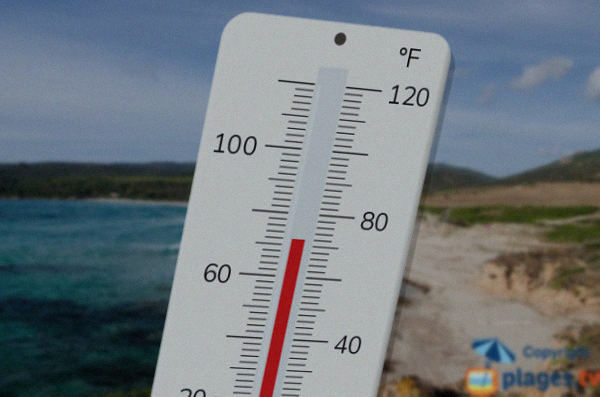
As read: 72 °F
